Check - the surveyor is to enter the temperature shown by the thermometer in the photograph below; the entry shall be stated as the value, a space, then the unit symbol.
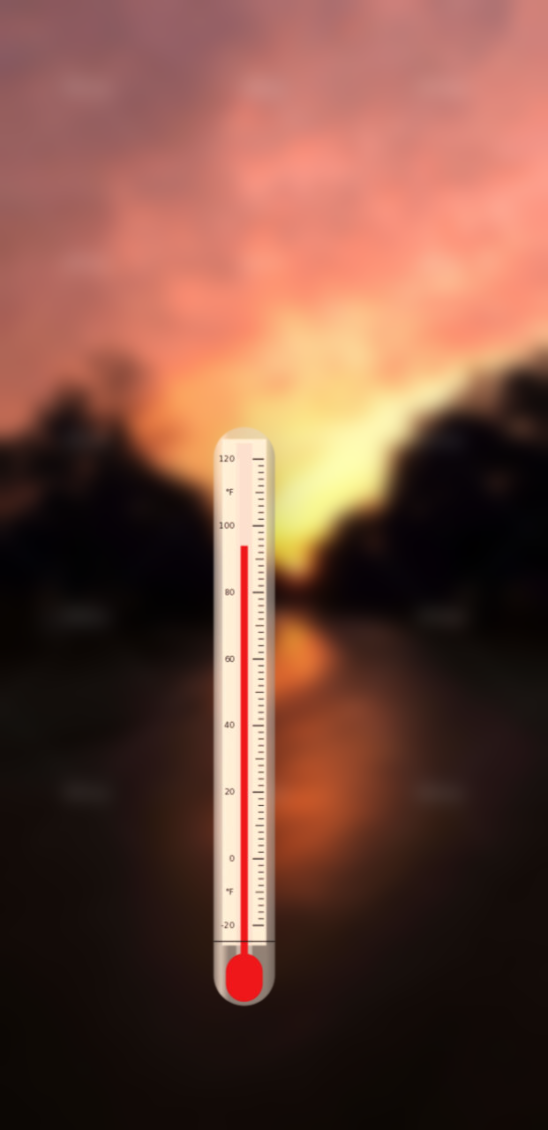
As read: 94 °F
